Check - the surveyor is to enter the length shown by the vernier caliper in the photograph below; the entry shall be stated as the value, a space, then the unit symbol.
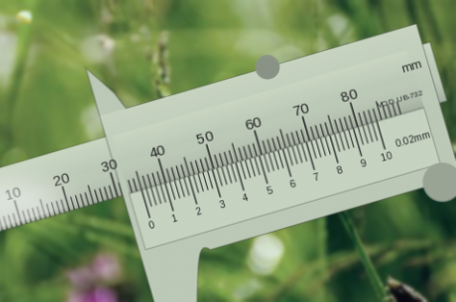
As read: 35.0 mm
